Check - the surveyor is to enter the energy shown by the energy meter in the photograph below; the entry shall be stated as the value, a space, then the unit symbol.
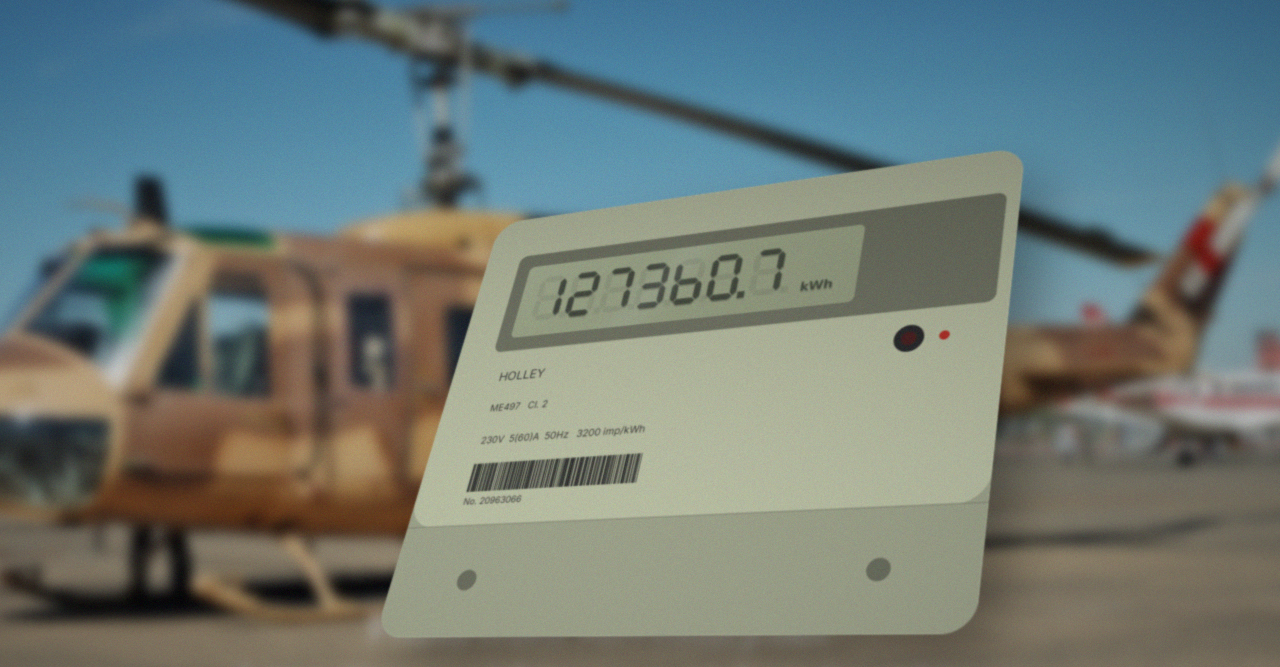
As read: 127360.7 kWh
